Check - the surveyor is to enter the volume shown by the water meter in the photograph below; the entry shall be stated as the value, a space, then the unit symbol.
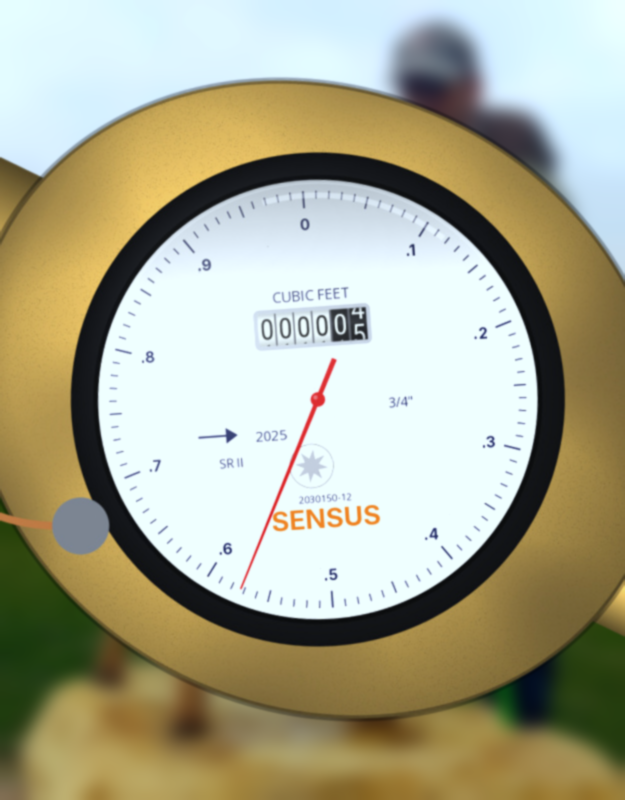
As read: 4.57 ft³
